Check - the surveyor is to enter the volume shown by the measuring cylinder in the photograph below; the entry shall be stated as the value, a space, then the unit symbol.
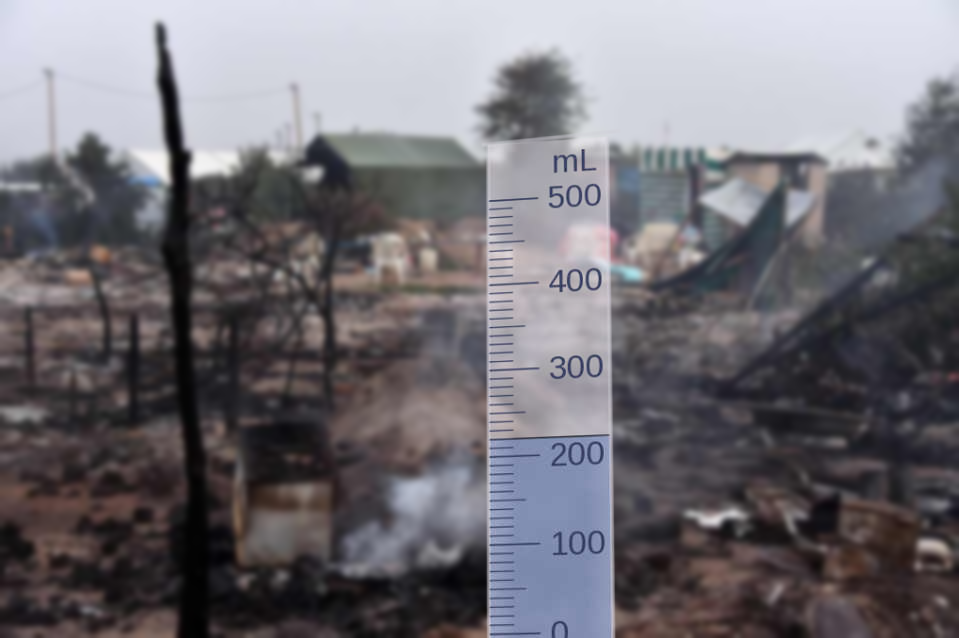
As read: 220 mL
